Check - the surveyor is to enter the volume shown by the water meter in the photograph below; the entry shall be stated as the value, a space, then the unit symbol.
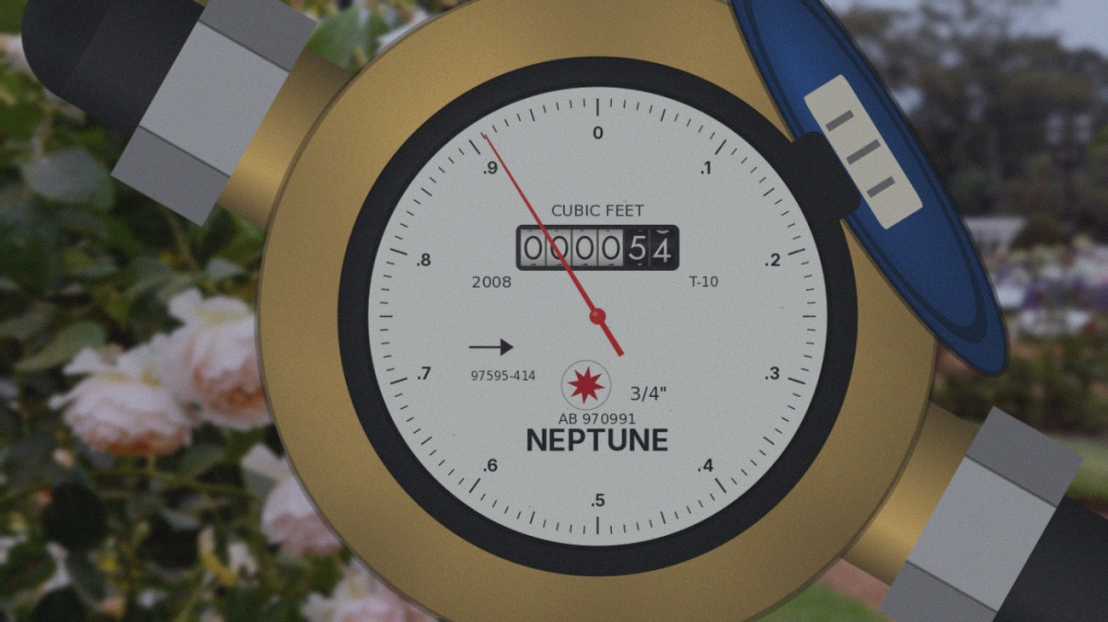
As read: 53.91 ft³
